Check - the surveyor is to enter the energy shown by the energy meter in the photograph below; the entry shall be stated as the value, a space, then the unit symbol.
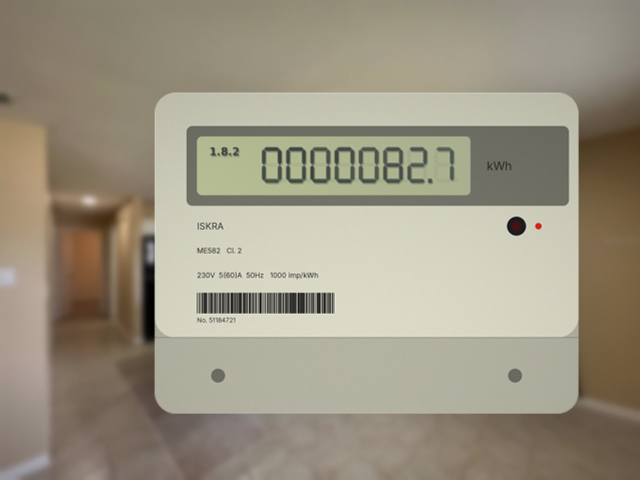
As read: 82.7 kWh
